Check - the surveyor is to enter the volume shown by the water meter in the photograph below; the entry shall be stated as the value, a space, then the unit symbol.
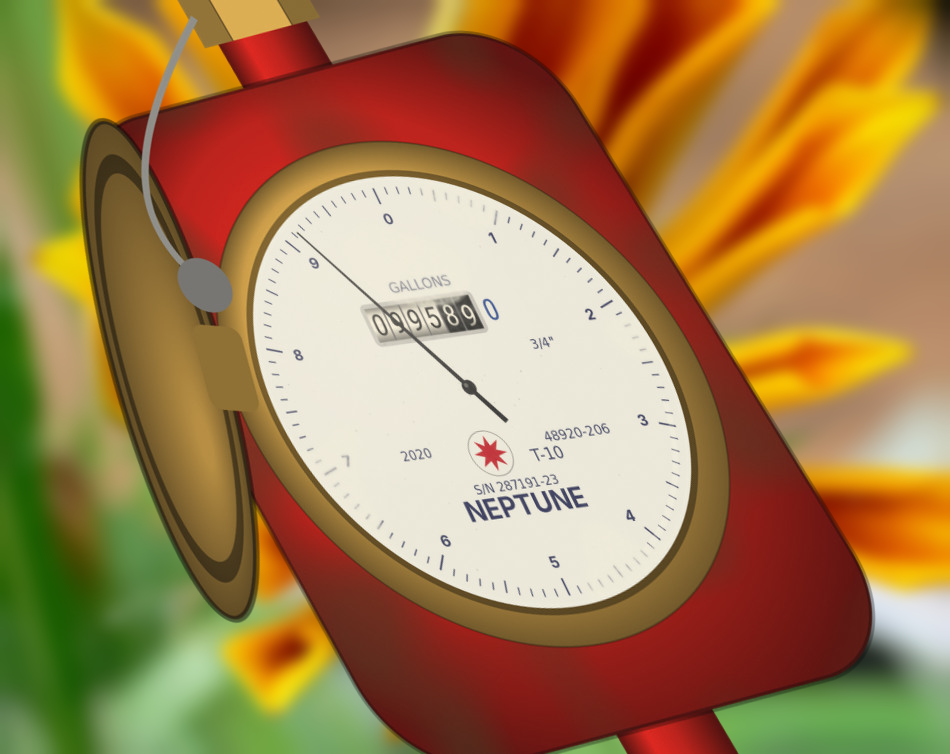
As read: 995889.1 gal
